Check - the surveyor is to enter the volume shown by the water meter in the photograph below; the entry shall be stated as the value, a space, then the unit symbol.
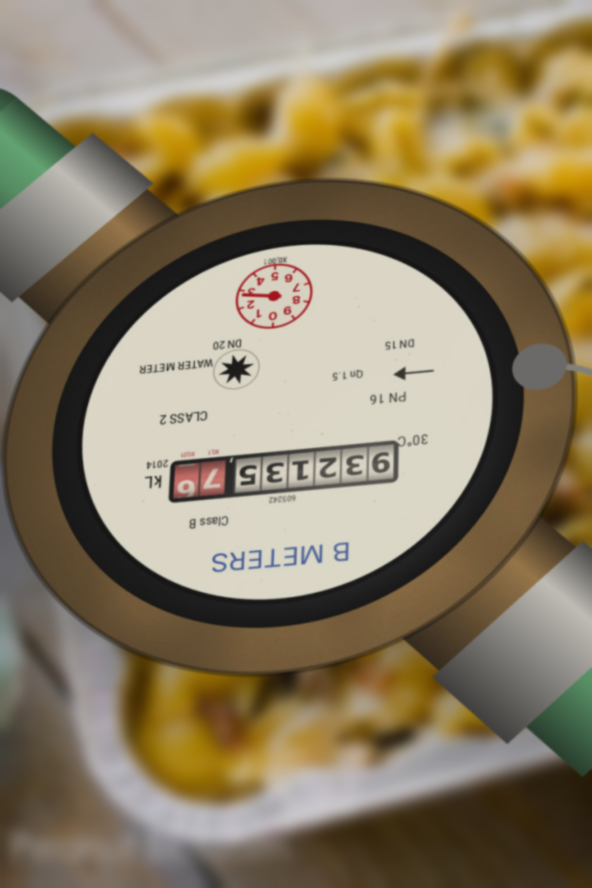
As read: 932135.762 kL
